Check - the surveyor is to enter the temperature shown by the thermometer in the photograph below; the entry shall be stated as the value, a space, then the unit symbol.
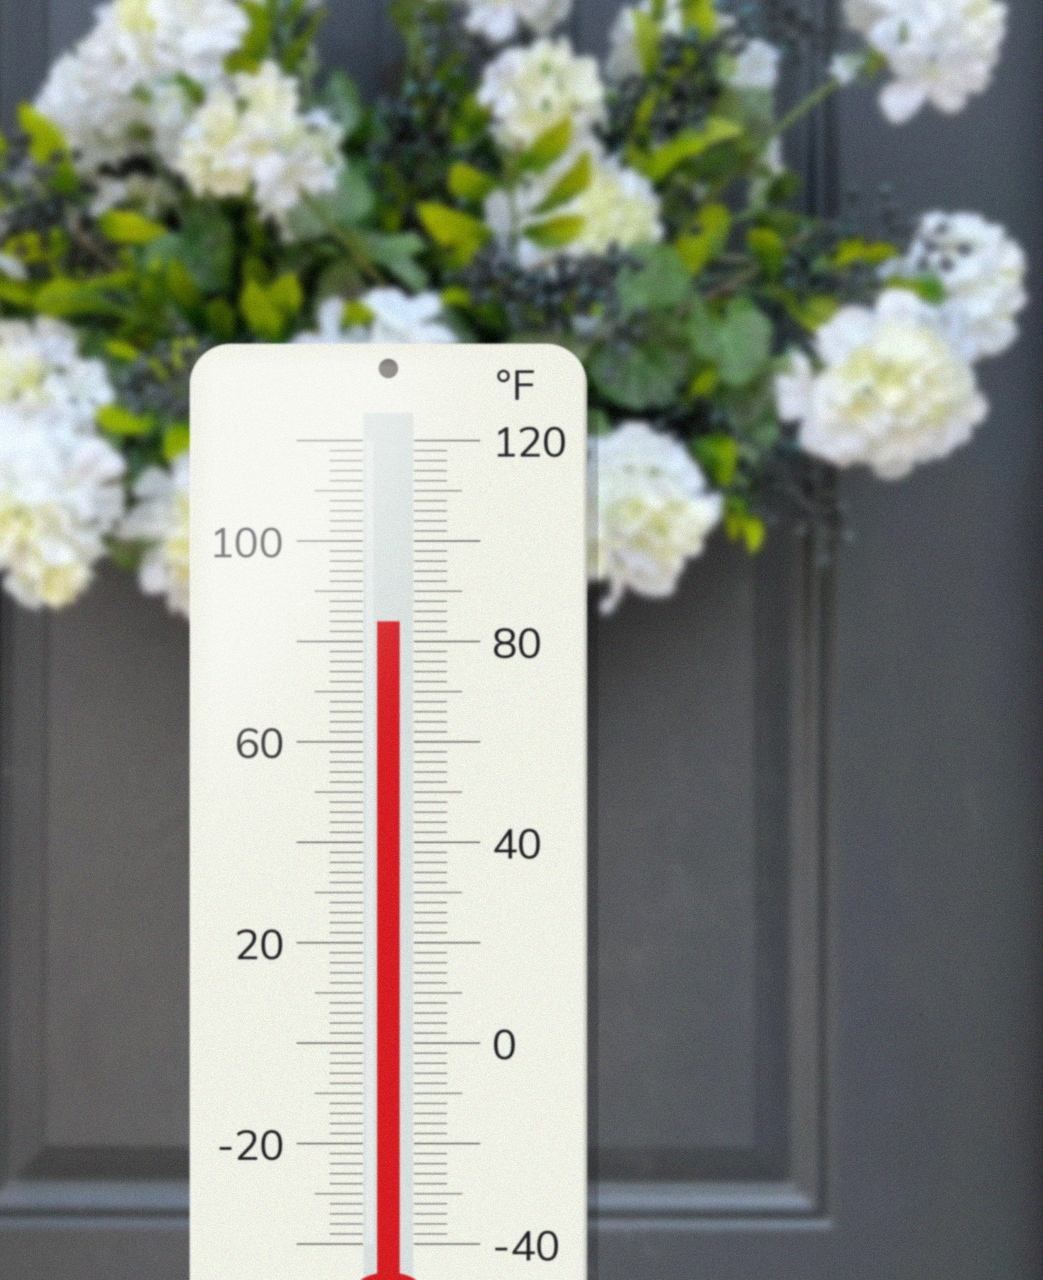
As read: 84 °F
